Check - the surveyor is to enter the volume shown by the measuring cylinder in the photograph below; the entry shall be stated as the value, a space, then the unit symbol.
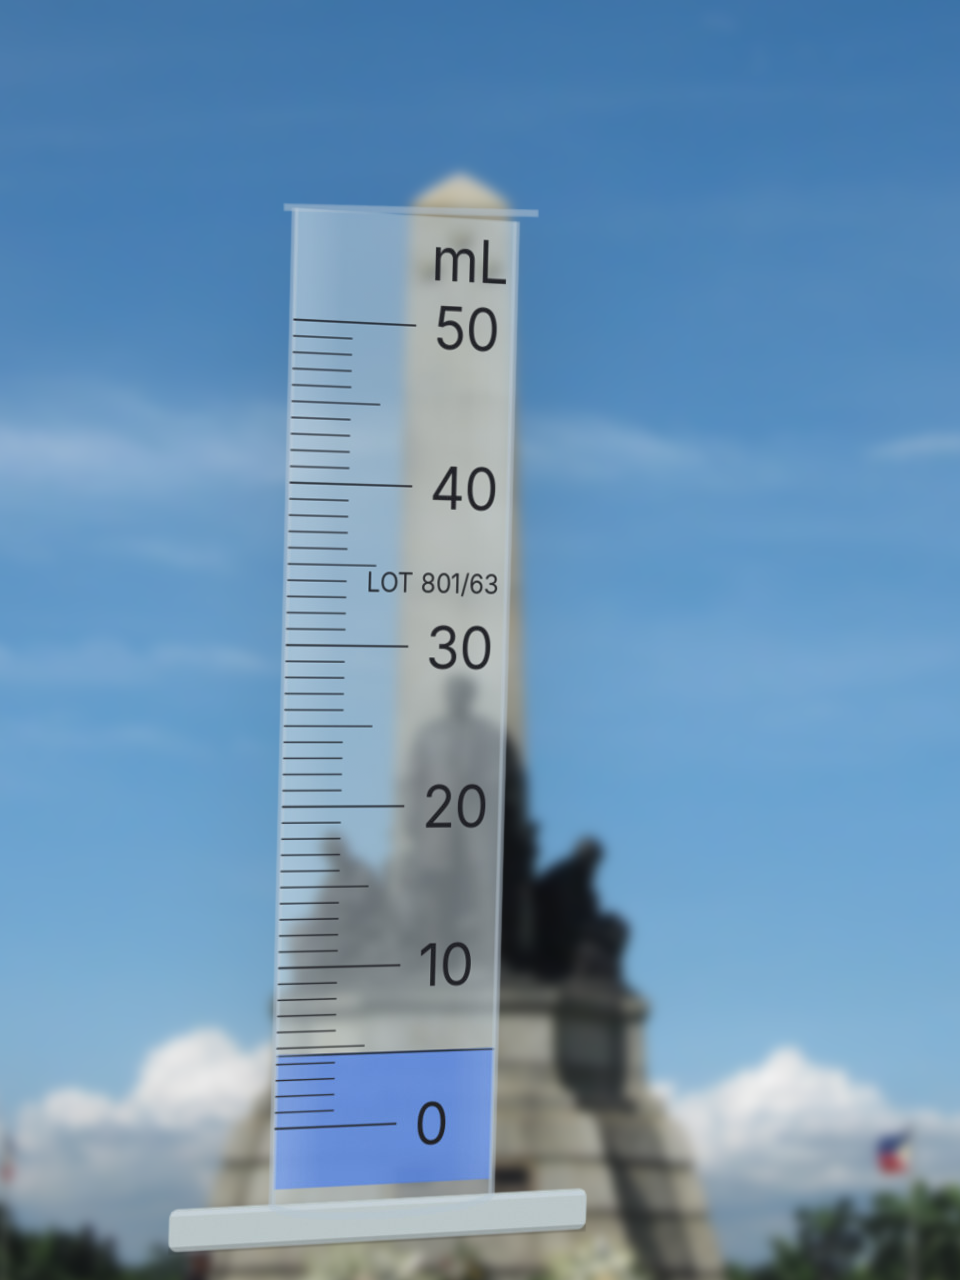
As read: 4.5 mL
